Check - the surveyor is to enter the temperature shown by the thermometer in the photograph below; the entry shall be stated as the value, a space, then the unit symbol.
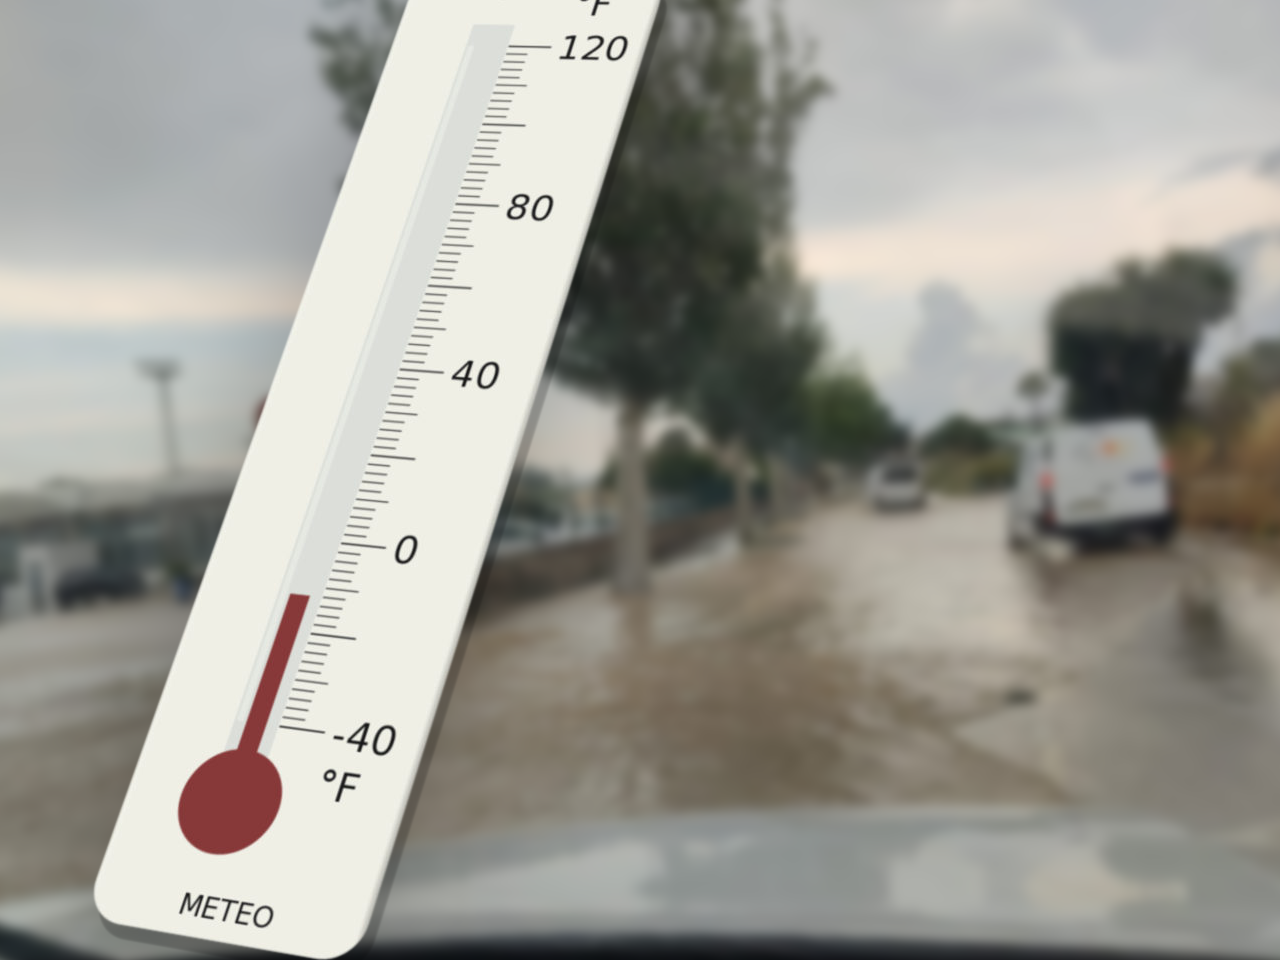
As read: -12 °F
